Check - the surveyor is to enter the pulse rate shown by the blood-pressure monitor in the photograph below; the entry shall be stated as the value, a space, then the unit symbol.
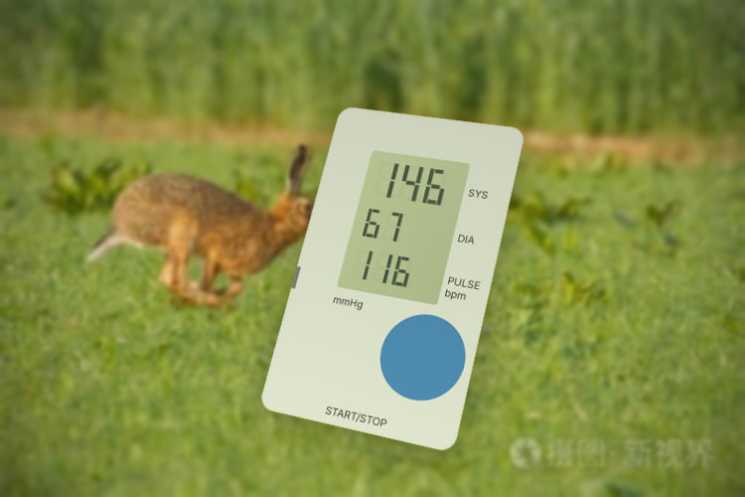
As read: 116 bpm
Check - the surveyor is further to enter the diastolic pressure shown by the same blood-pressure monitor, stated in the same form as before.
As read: 67 mmHg
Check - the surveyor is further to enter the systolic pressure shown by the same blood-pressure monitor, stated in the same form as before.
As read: 146 mmHg
